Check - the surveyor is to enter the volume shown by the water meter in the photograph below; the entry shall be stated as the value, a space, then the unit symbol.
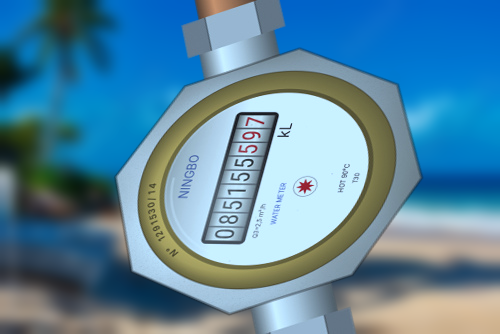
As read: 85155.597 kL
